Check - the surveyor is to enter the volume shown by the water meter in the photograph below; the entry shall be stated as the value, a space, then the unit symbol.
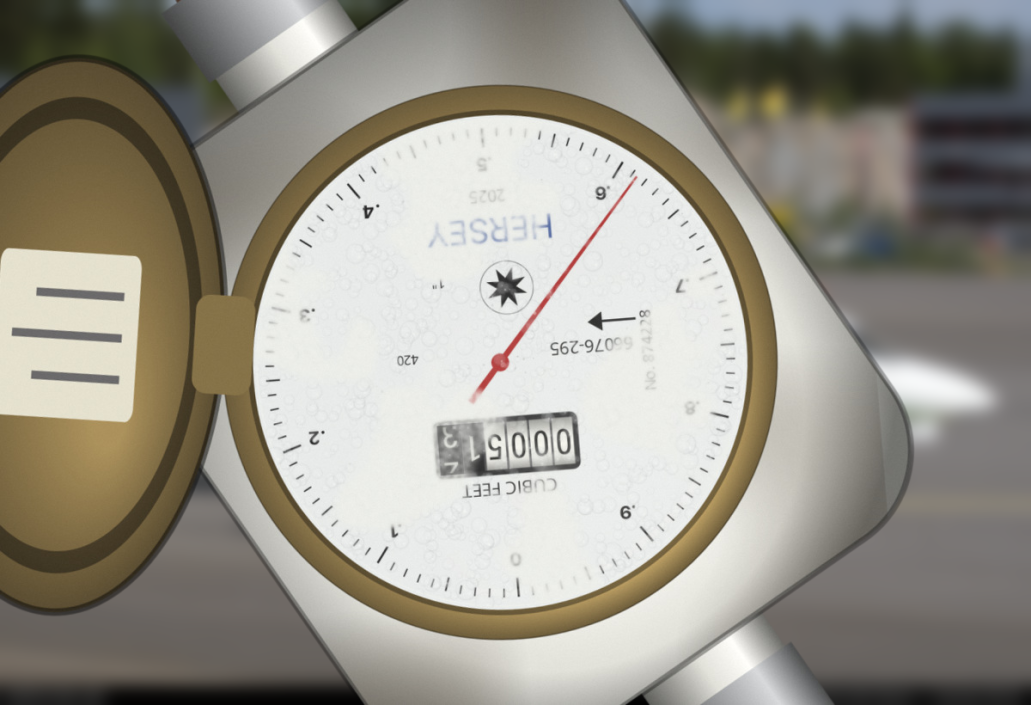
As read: 512.61 ft³
